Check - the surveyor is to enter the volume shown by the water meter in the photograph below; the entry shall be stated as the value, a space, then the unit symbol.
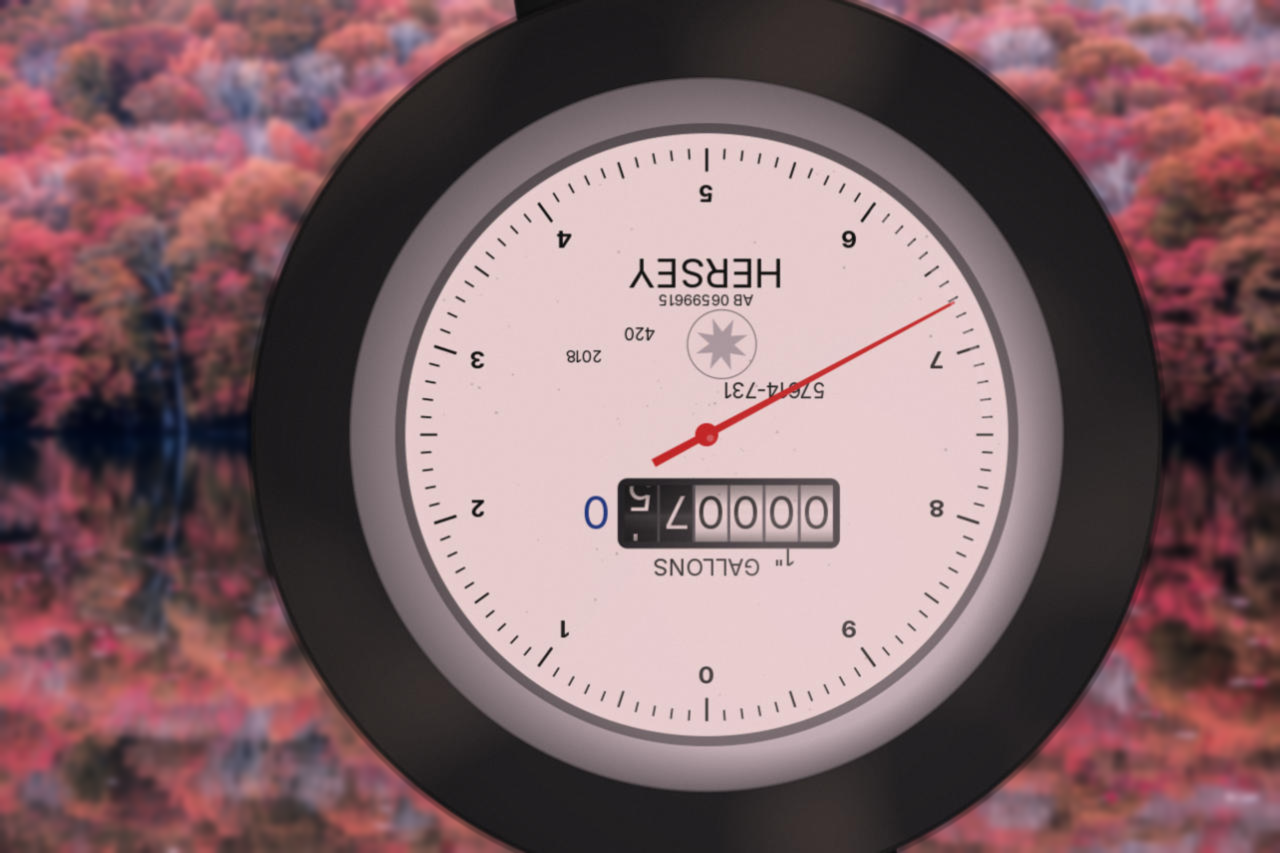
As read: 746.7 gal
